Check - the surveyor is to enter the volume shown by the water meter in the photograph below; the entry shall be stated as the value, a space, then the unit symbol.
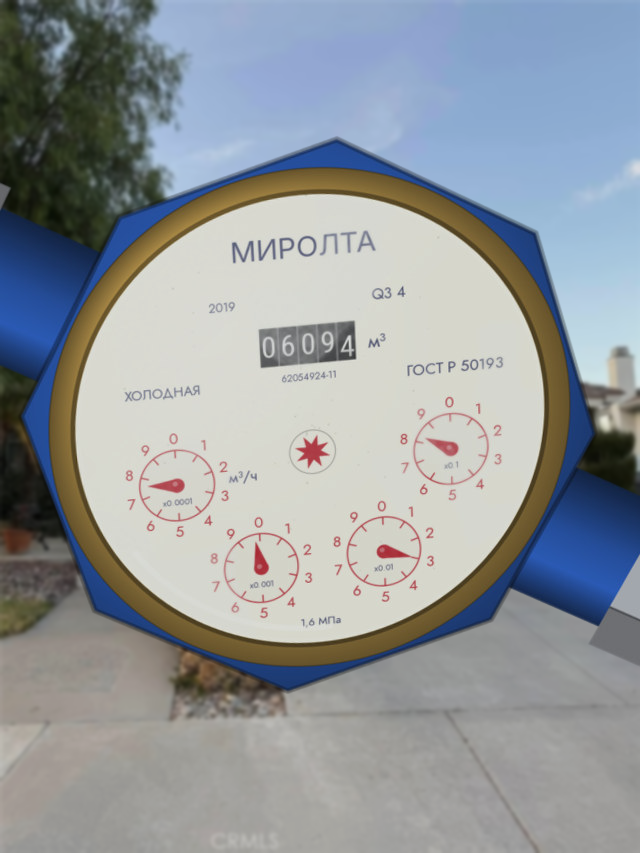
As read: 6093.8297 m³
